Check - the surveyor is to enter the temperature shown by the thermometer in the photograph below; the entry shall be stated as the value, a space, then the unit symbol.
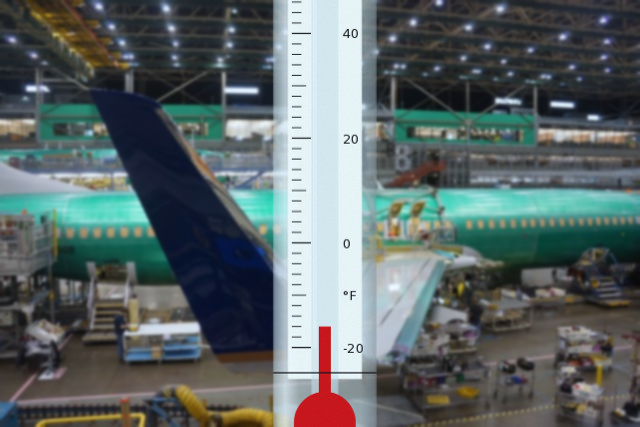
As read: -16 °F
